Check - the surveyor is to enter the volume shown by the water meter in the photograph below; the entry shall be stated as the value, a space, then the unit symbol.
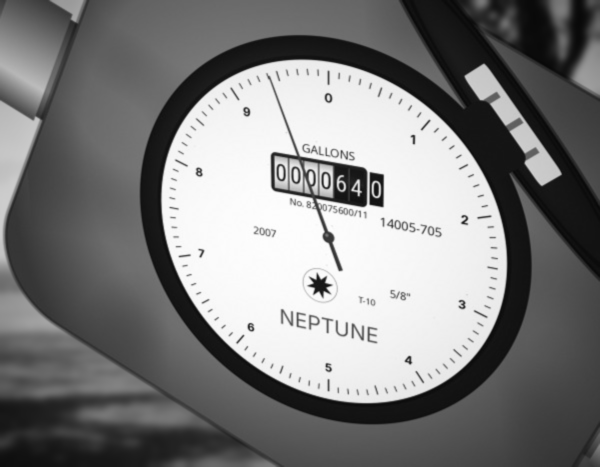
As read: 639.4 gal
